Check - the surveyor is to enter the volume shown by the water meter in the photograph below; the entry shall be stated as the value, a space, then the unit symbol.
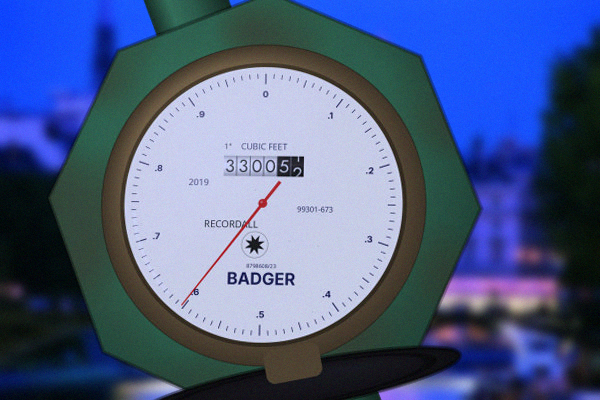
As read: 330051.60 ft³
